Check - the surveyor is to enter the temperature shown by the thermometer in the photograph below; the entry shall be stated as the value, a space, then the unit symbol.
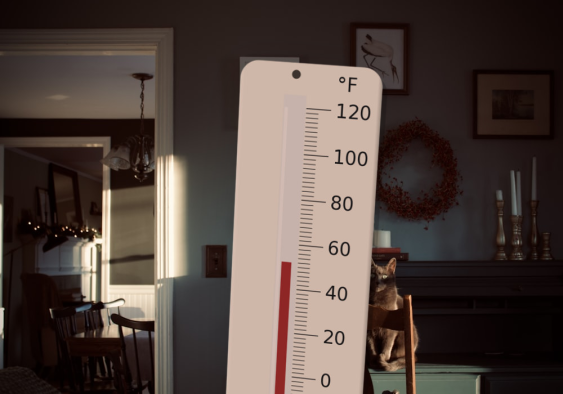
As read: 52 °F
